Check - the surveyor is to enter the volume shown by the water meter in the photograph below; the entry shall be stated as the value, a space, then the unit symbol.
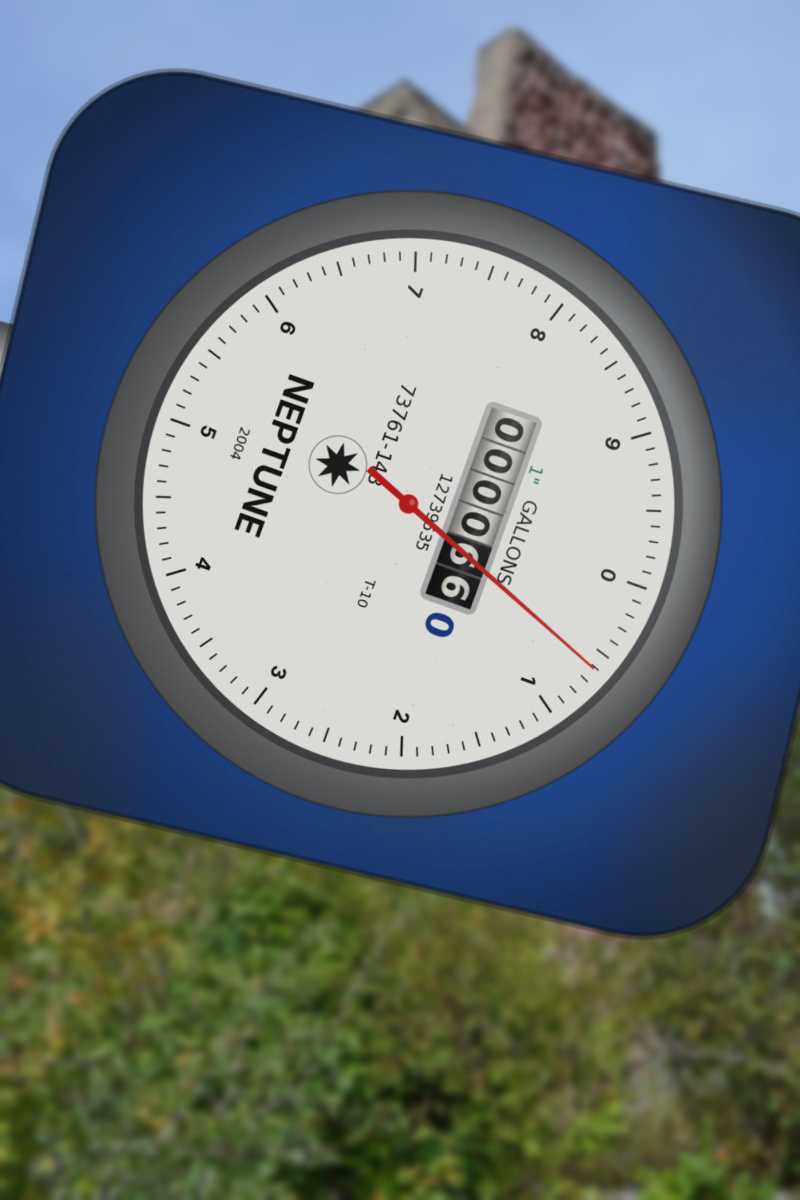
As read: 660.6 gal
